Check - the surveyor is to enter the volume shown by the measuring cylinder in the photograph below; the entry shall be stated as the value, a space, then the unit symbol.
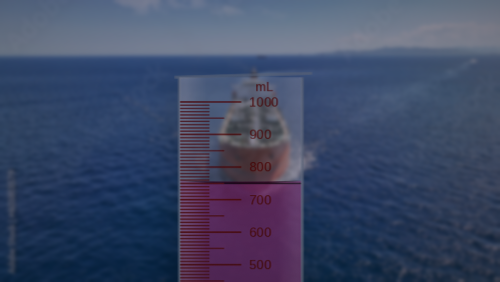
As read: 750 mL
